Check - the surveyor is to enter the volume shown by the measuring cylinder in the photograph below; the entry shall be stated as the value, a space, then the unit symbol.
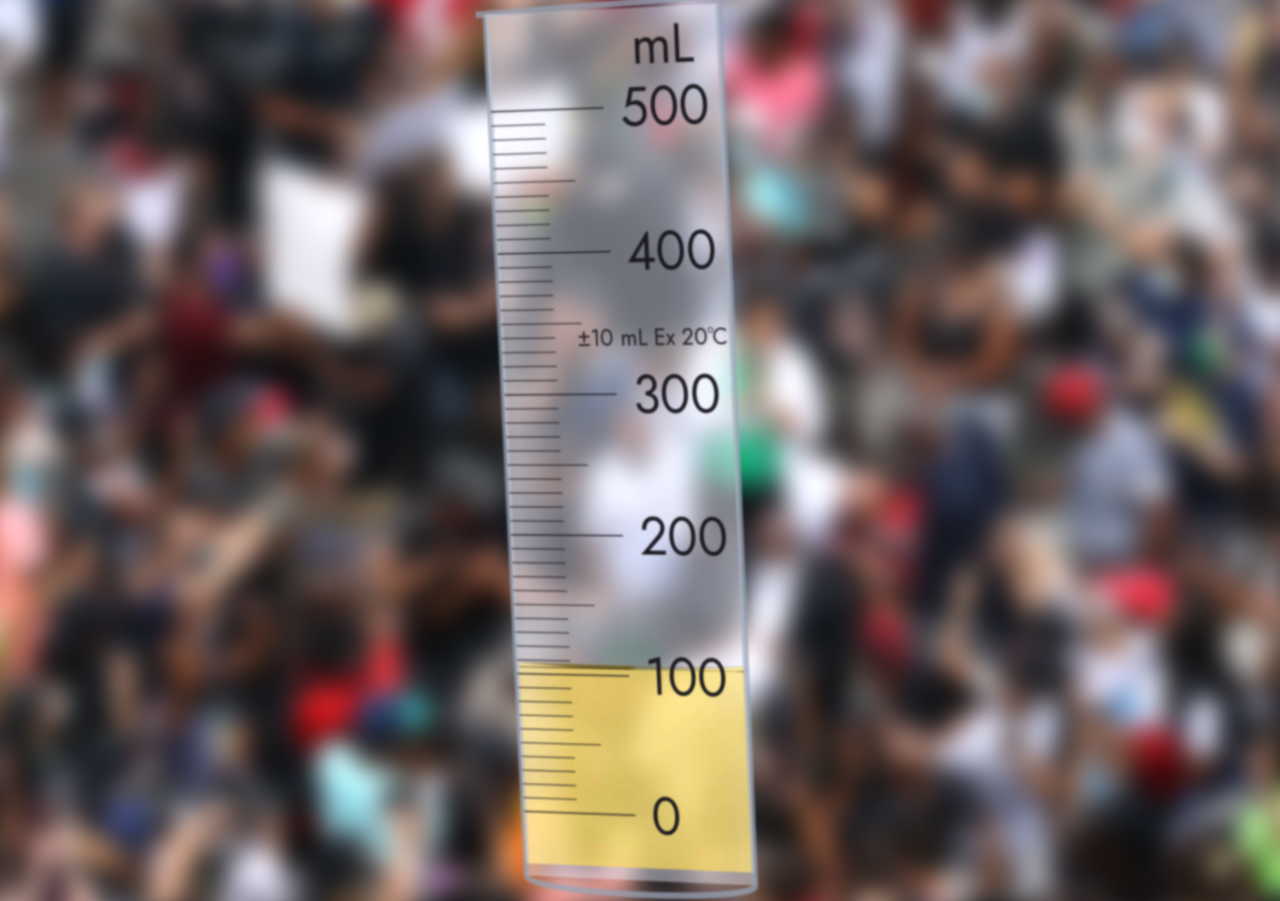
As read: 105 mL
